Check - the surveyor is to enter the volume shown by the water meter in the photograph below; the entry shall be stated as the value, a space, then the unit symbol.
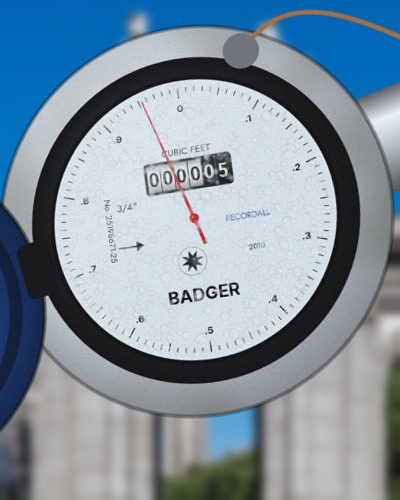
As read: 4.95 ft³
